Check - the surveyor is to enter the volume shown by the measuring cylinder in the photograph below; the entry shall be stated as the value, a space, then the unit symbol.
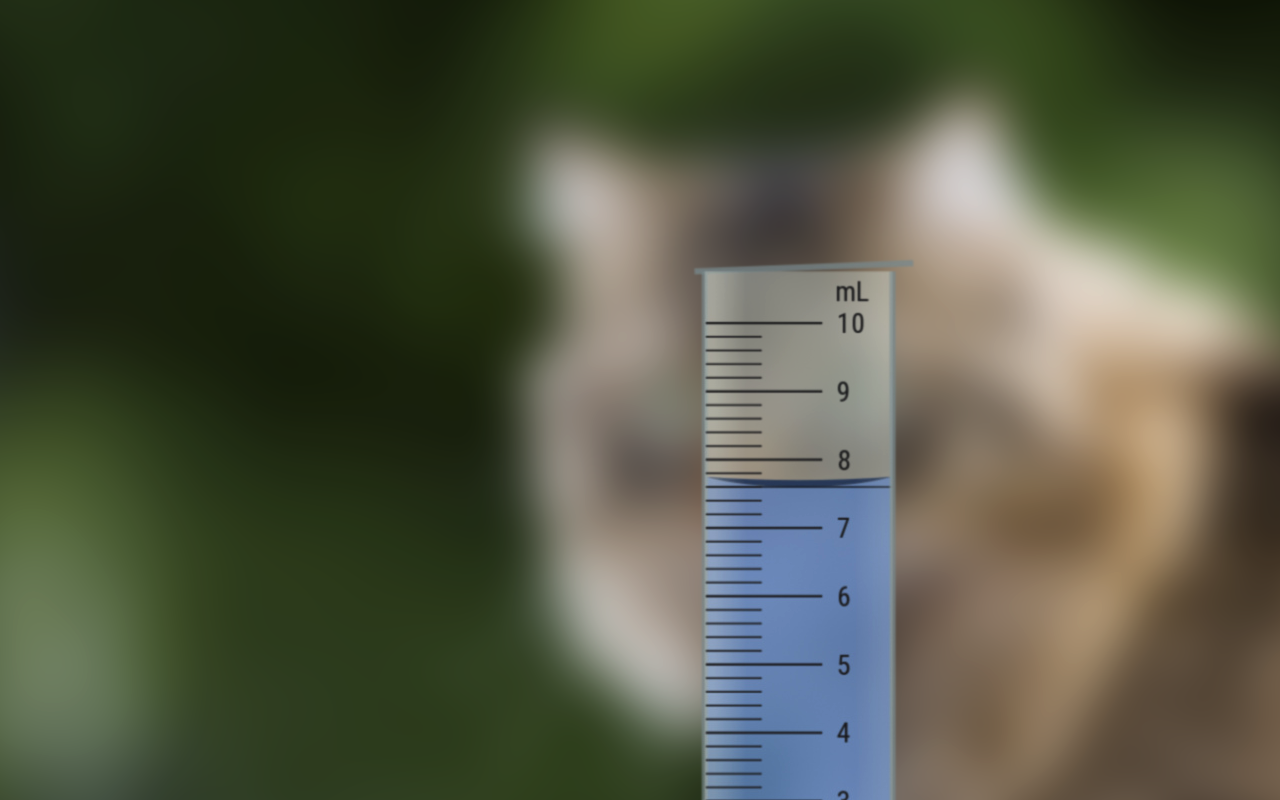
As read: 7.6 mL
